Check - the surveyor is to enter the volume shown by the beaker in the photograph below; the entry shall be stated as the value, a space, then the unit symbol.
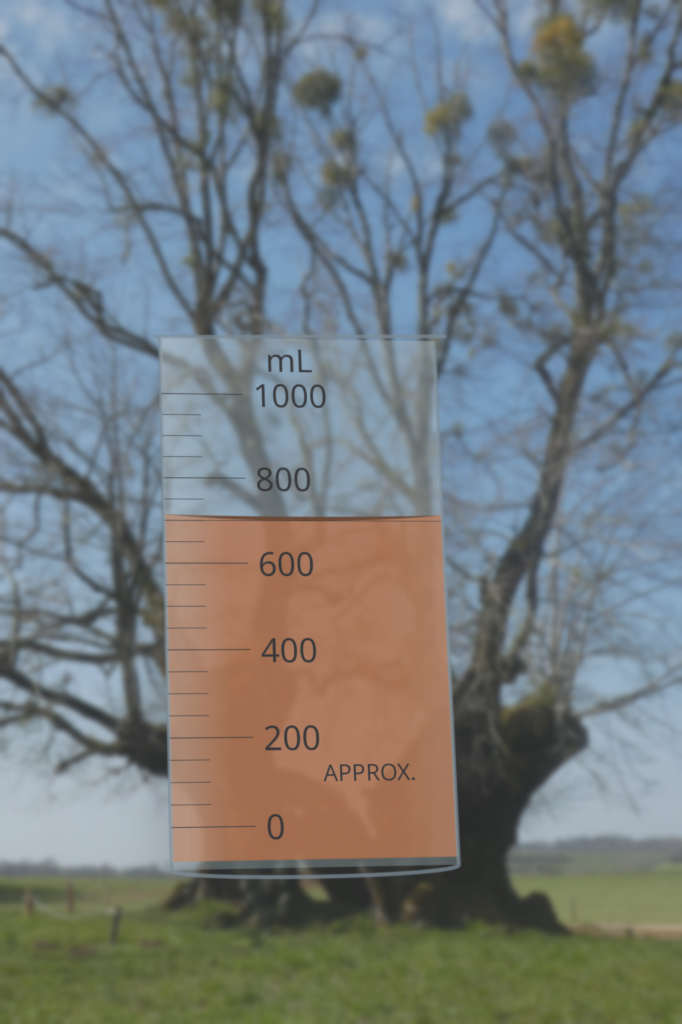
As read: 700 mL
